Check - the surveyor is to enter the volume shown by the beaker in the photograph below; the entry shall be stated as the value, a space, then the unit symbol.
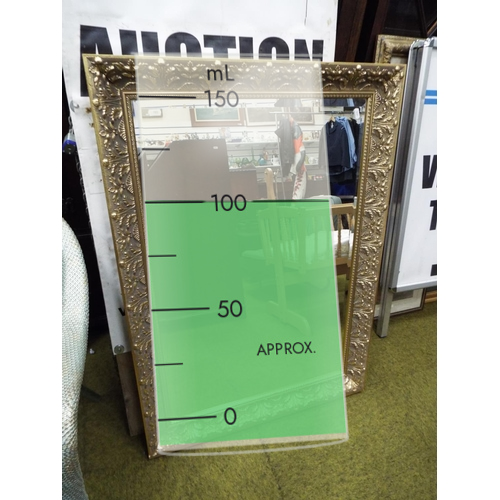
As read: 100 mL
